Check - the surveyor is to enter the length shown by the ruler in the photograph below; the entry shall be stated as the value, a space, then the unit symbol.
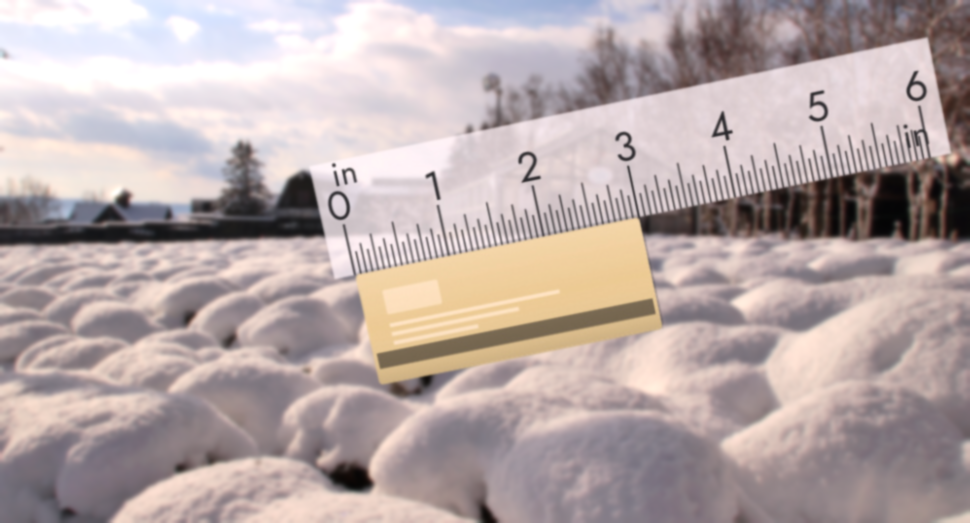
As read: 3 in
